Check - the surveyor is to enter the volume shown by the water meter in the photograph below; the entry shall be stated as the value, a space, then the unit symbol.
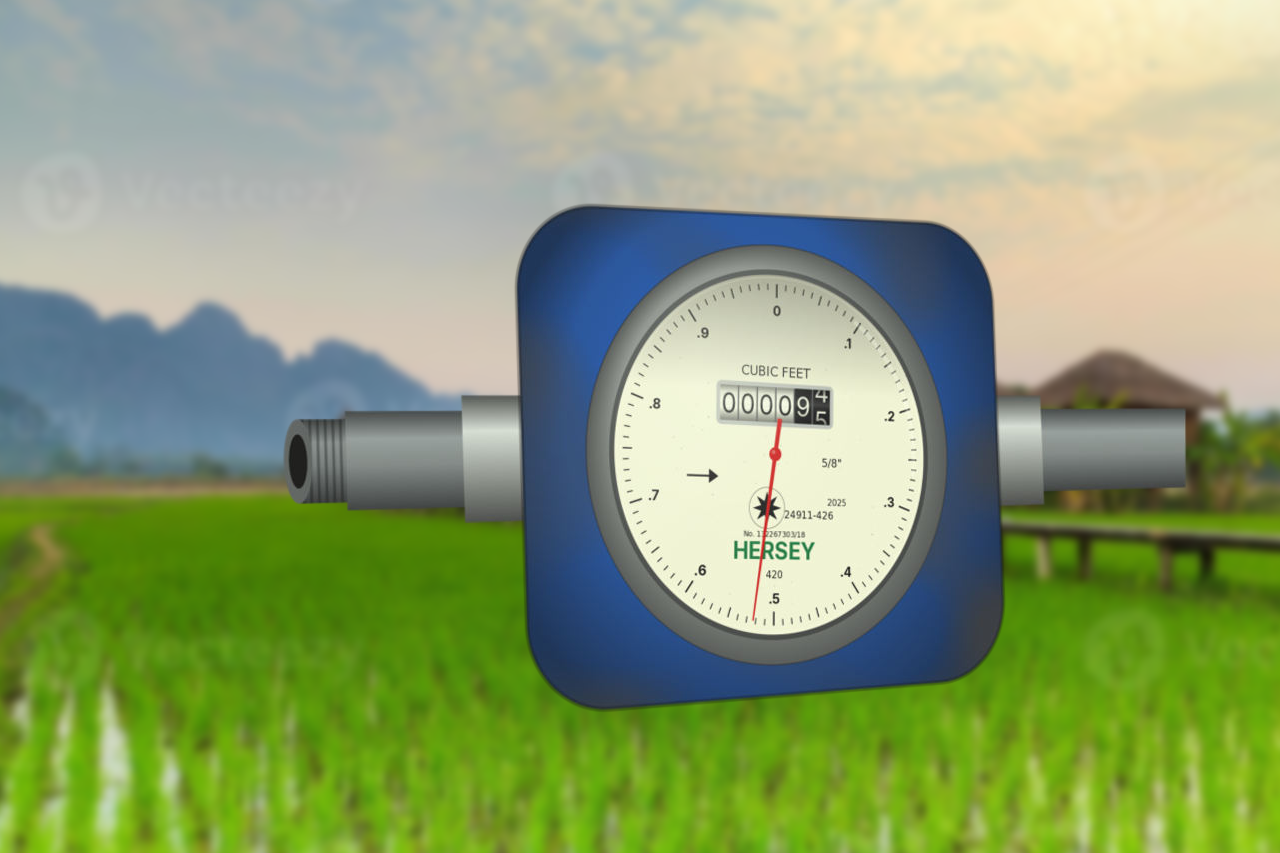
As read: 94.52 ft³
